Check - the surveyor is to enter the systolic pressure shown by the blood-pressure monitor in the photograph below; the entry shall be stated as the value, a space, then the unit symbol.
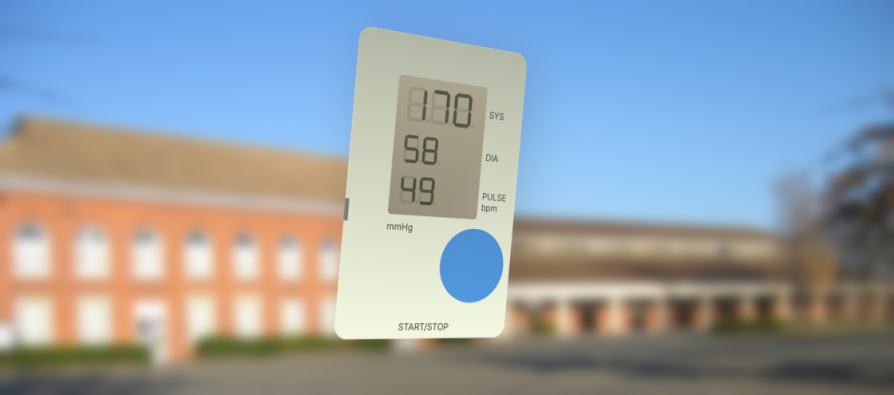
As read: 170 mmHg
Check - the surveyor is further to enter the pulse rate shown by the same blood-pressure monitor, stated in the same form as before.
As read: 49 bpm
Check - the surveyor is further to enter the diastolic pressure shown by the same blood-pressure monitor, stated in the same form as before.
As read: 58 mmHg
